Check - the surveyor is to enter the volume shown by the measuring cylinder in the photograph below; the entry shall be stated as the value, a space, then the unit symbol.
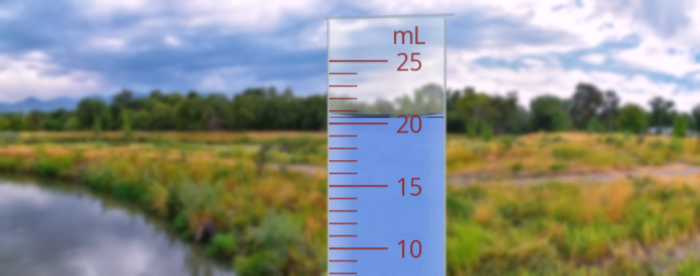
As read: 20.5 mL
